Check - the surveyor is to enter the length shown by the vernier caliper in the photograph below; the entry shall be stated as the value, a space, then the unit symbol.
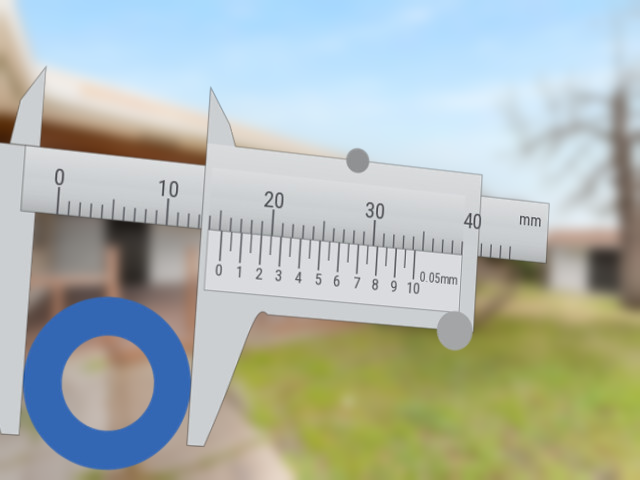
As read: 15.2 mm
